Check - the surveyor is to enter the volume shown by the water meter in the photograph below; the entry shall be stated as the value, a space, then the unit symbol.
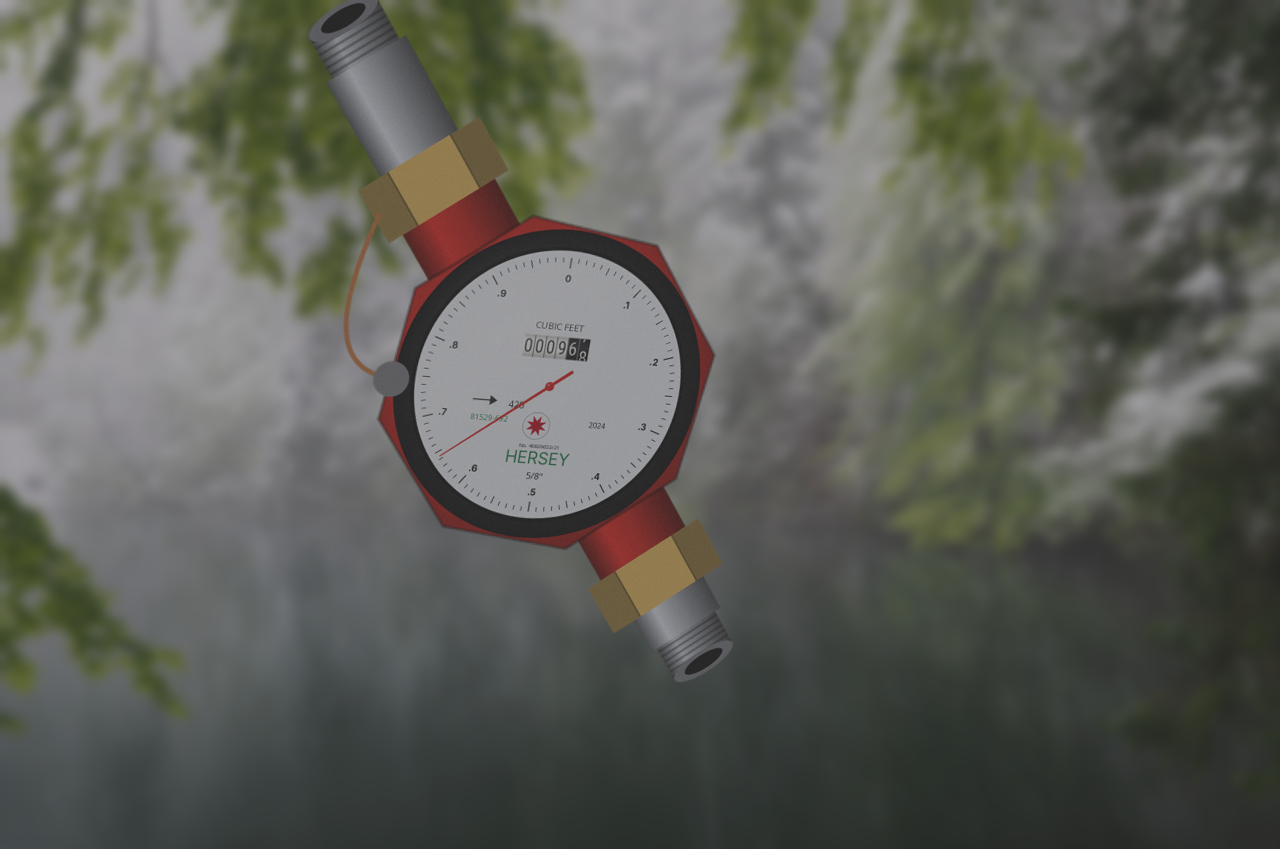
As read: 967.64 ft³
